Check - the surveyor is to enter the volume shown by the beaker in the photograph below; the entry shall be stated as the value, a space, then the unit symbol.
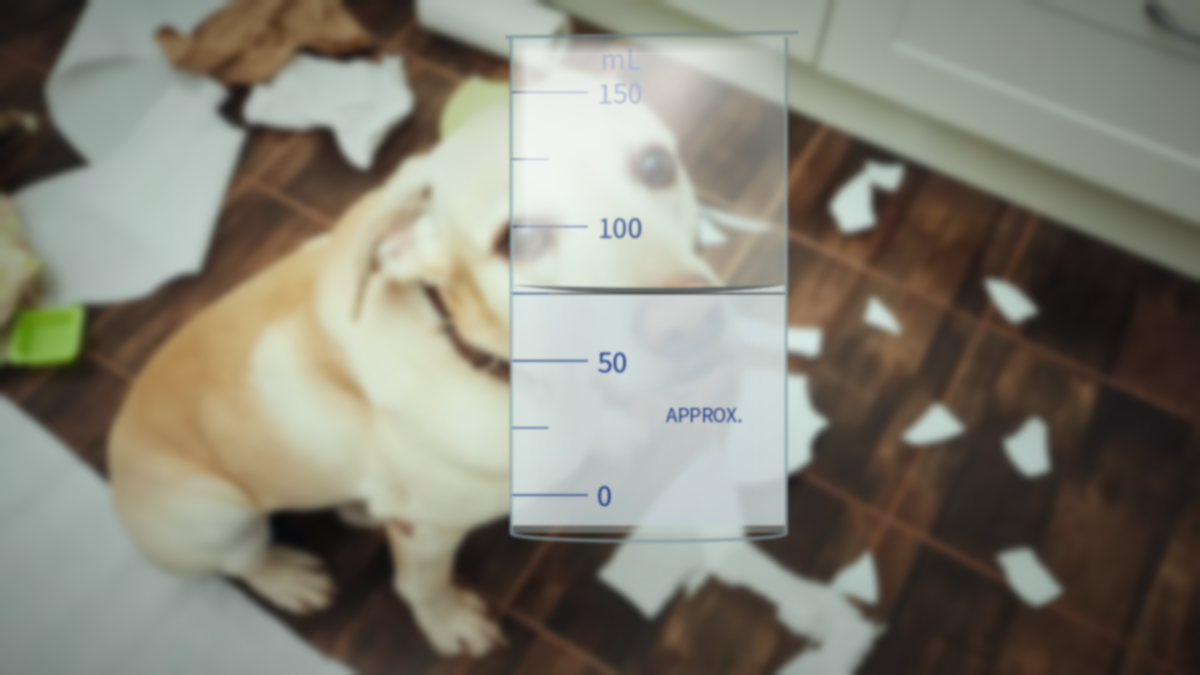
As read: 75 mL
